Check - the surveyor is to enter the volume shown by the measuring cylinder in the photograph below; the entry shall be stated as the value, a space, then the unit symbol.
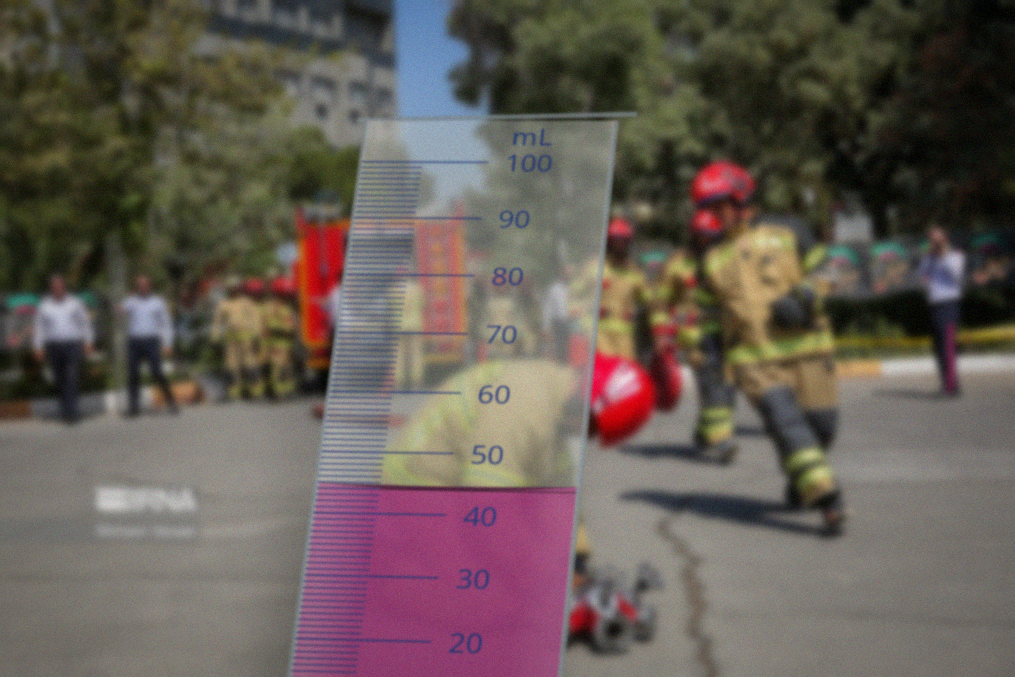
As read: 44 mL
